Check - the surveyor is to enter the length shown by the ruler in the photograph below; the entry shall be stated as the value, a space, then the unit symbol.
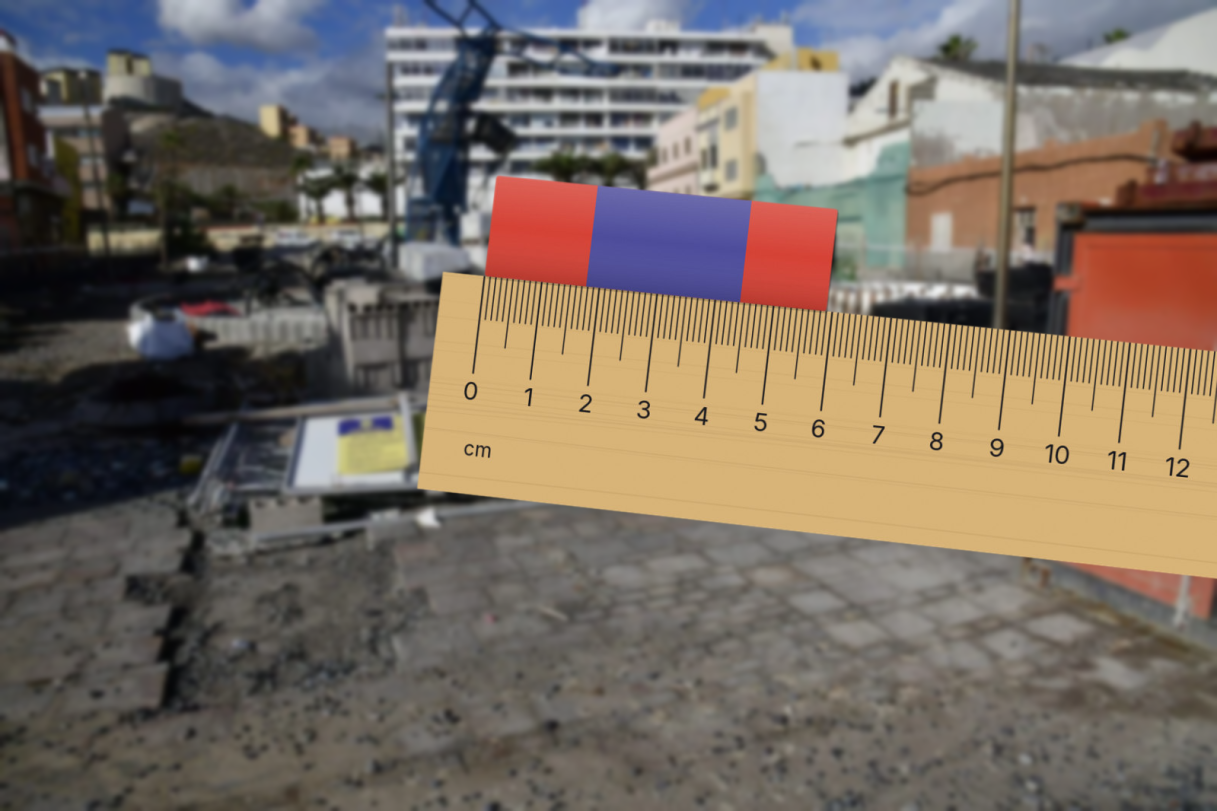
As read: 5.9 cm
